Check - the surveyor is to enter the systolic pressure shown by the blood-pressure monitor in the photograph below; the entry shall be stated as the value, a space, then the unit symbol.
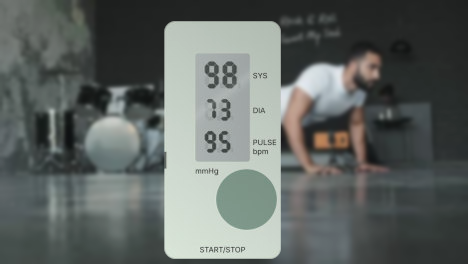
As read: 98 mmHg
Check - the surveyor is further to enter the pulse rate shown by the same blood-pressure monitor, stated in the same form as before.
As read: 95 bpm
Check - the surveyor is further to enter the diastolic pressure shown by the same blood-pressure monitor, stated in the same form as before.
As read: 73 mmHg
